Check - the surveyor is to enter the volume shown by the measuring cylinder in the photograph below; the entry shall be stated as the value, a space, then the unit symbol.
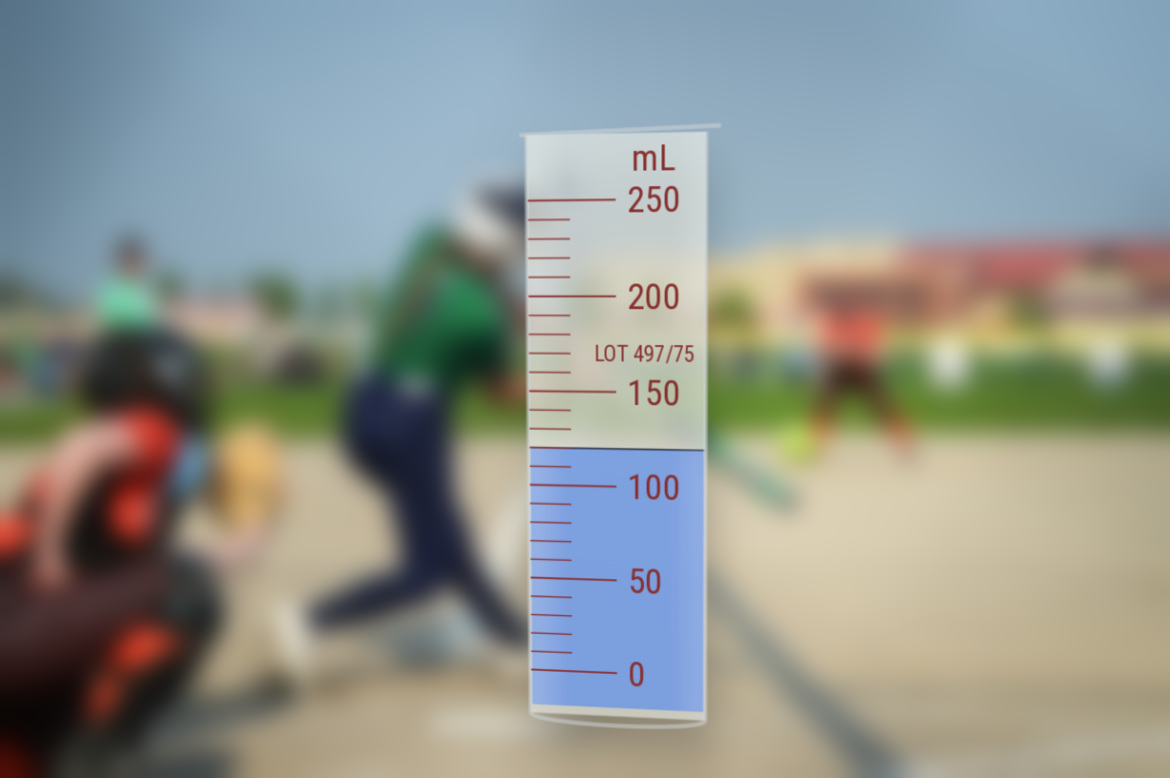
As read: 120 mL
